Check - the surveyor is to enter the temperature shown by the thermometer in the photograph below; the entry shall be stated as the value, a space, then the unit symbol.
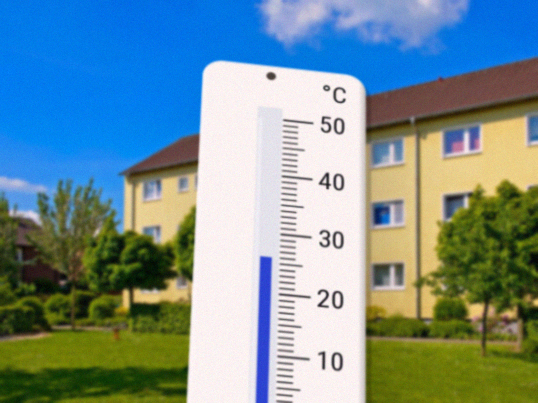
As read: 26 °C
